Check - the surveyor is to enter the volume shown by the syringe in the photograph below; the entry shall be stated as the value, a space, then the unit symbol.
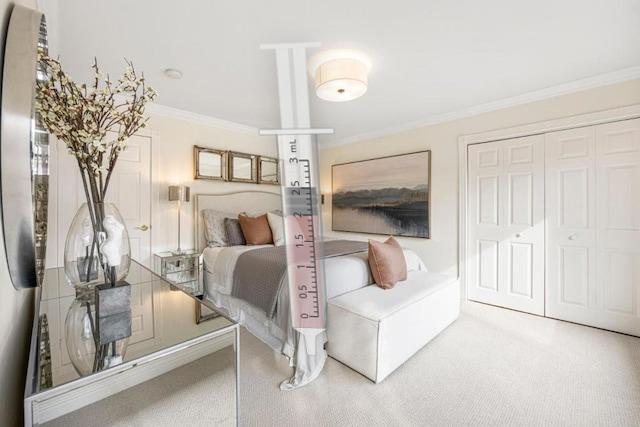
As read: 2 mL
